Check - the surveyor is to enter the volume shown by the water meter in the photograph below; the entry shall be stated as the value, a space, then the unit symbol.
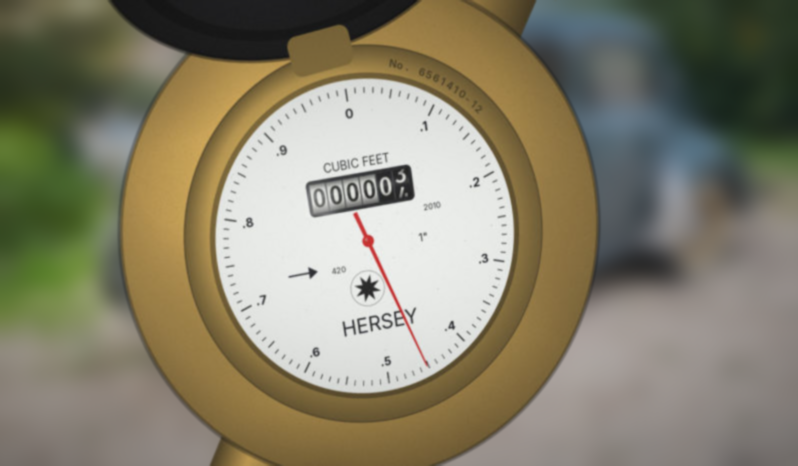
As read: 3.45 ft³
